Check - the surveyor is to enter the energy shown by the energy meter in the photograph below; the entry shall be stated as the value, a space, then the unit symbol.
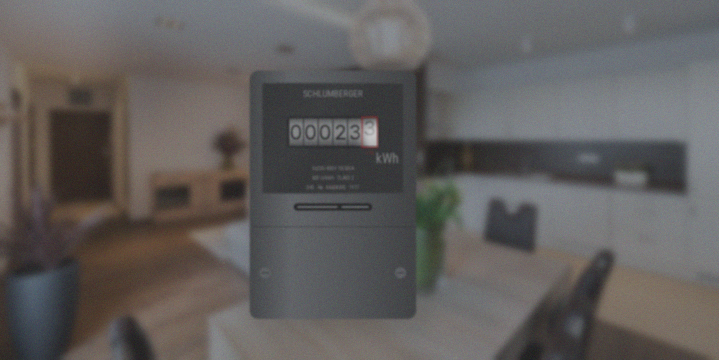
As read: 23.3 kWh
